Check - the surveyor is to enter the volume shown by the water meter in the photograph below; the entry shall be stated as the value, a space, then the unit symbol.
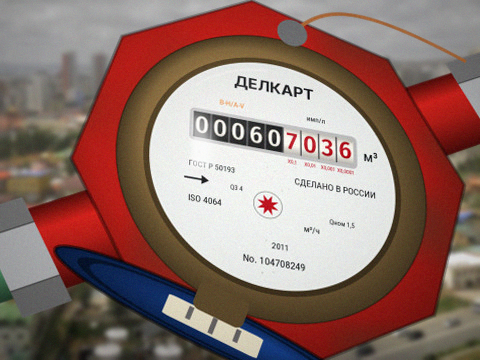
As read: 60.7036 m³
